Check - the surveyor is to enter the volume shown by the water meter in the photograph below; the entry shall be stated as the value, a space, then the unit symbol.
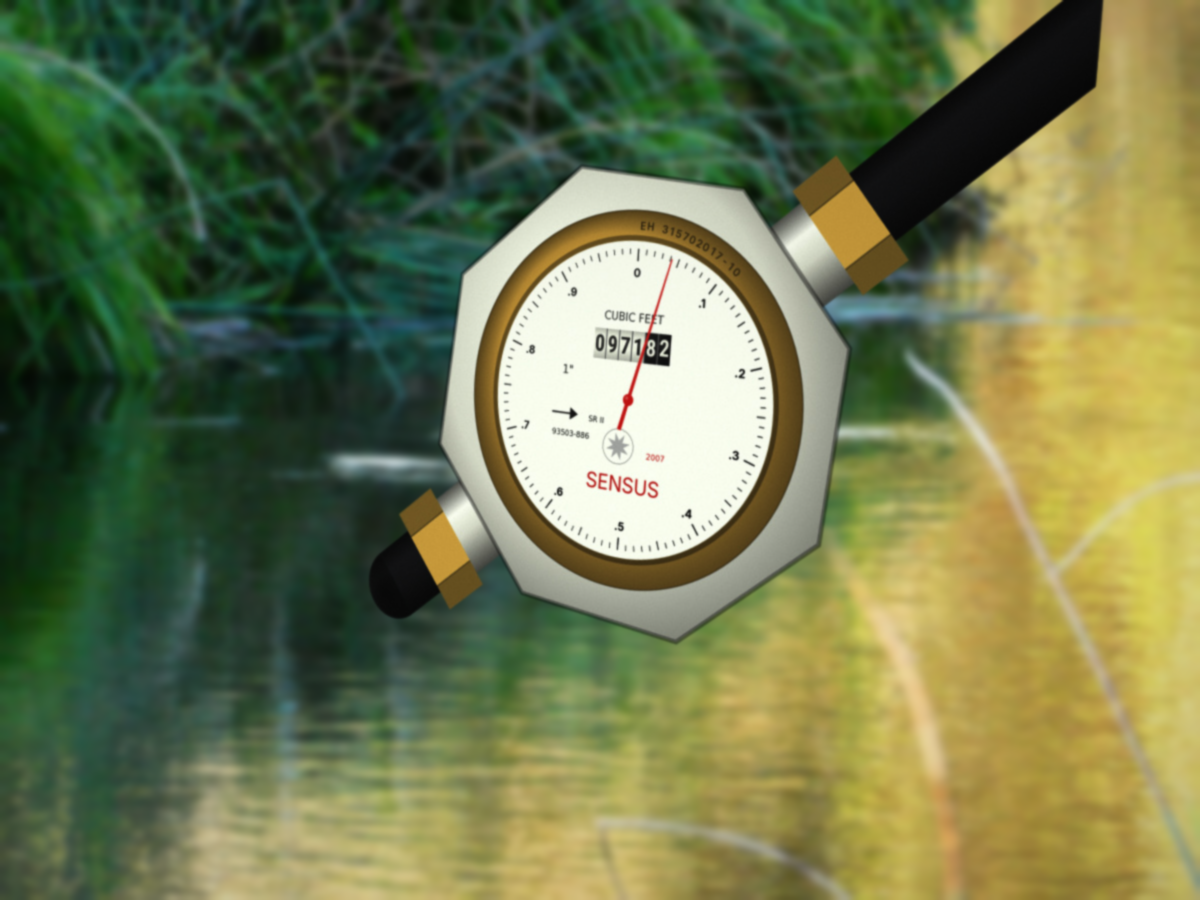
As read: 97182.04 ft³
